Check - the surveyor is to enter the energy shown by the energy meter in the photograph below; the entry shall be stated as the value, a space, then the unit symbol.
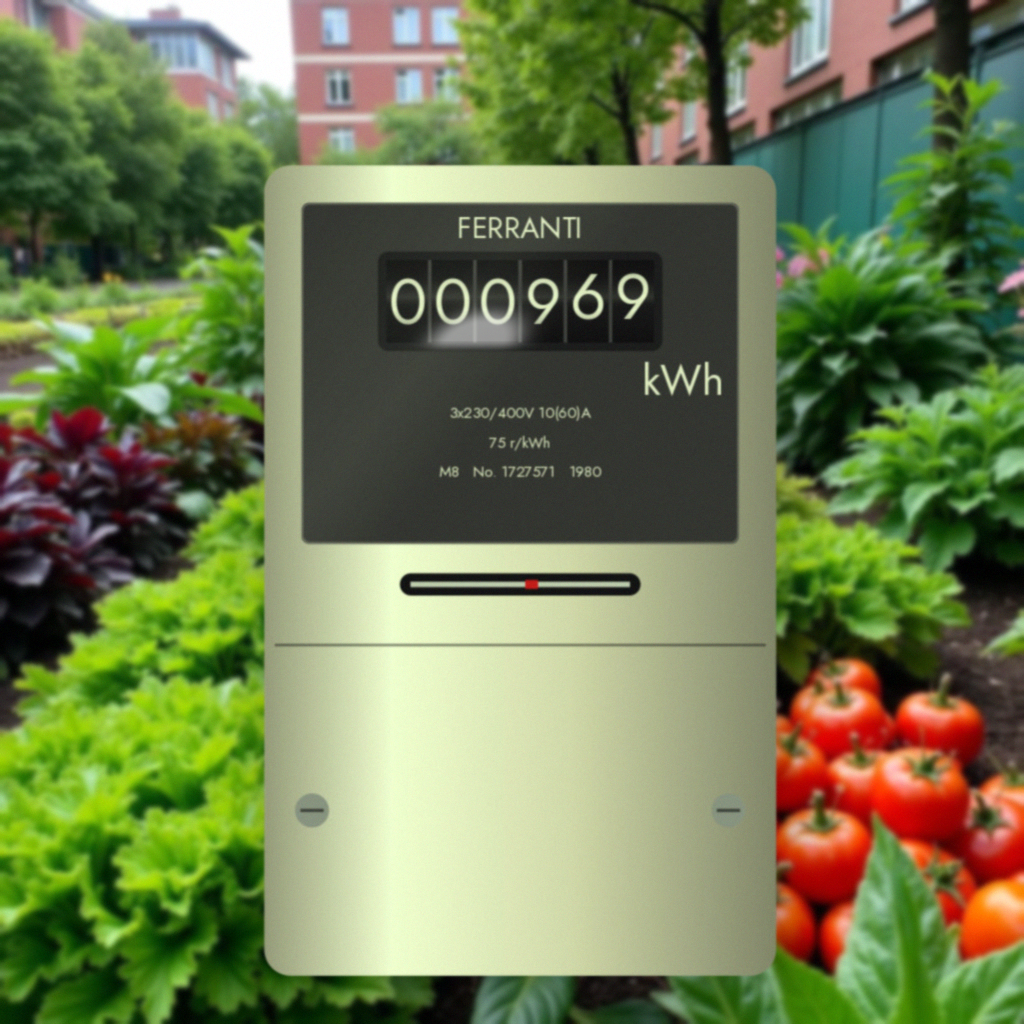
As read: 969 kWh
